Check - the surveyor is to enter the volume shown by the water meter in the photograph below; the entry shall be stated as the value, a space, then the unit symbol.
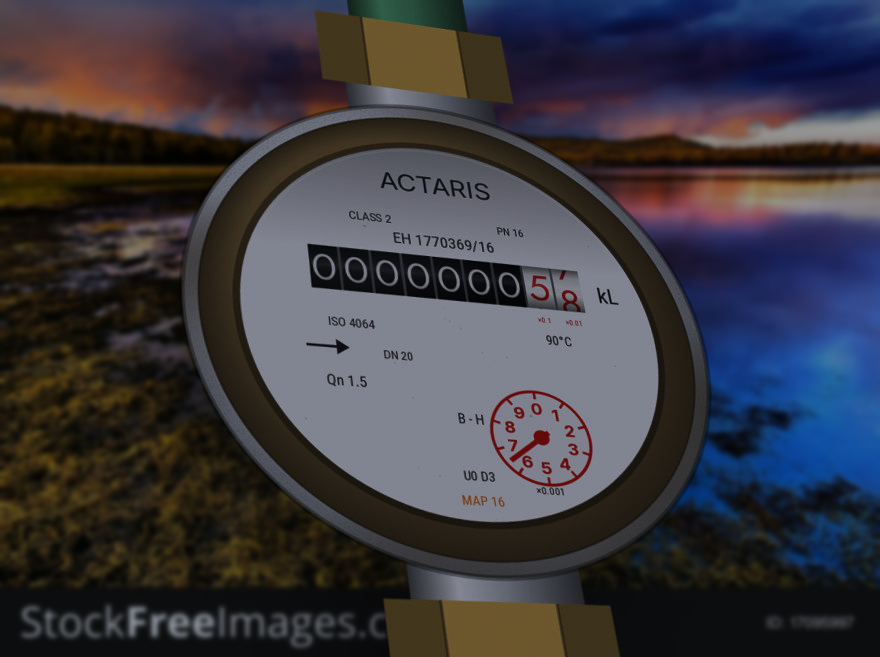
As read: 0.576 kL
